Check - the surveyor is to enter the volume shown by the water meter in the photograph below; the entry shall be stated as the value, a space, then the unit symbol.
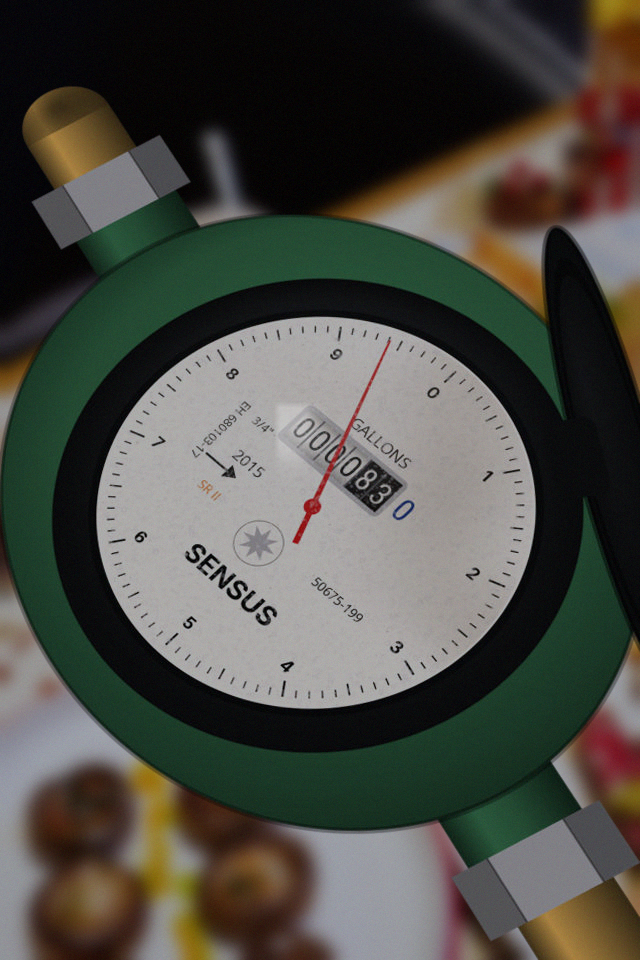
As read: 829.4 gal
